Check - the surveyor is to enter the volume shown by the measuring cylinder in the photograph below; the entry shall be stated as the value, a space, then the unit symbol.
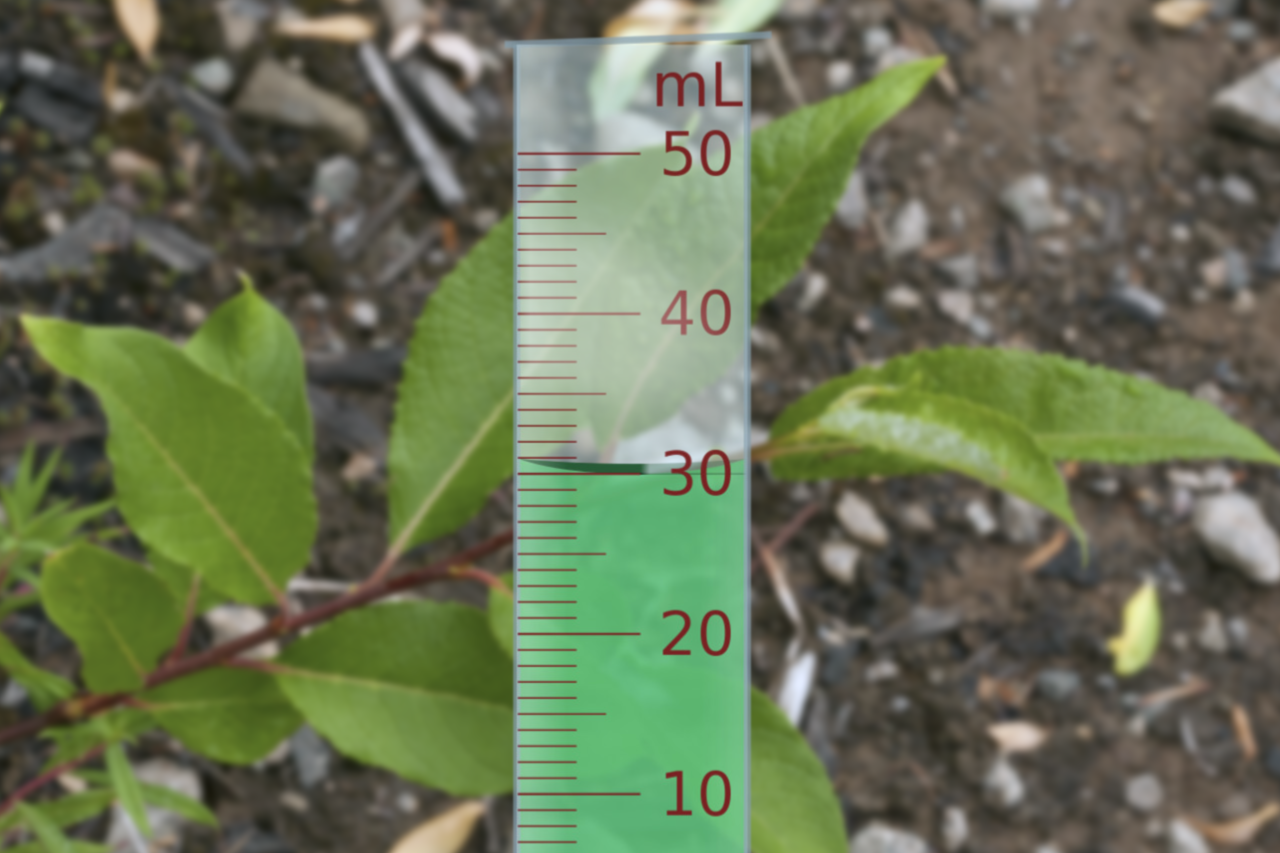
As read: 30 mL
